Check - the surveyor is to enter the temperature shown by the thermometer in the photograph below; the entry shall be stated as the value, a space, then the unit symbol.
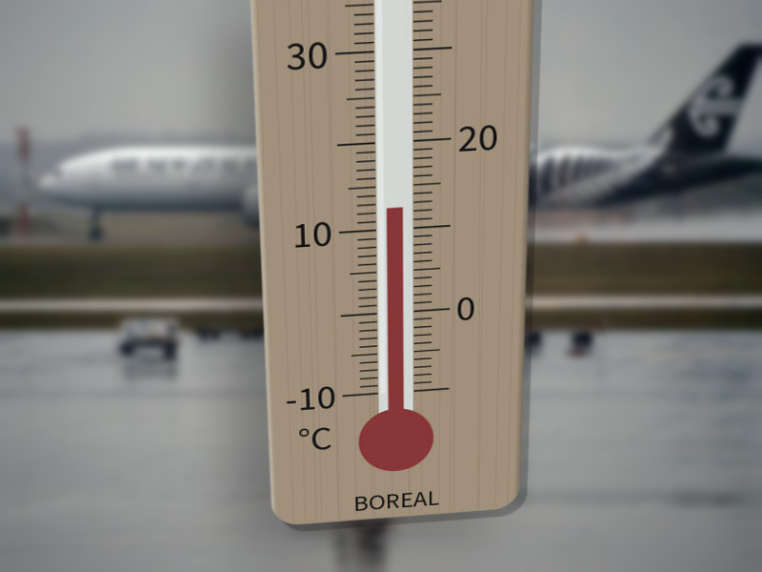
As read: 12.5 °C
